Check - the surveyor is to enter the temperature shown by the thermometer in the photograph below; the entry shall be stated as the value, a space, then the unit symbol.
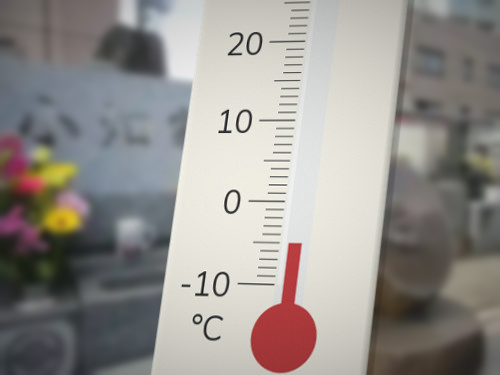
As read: -5 °C
